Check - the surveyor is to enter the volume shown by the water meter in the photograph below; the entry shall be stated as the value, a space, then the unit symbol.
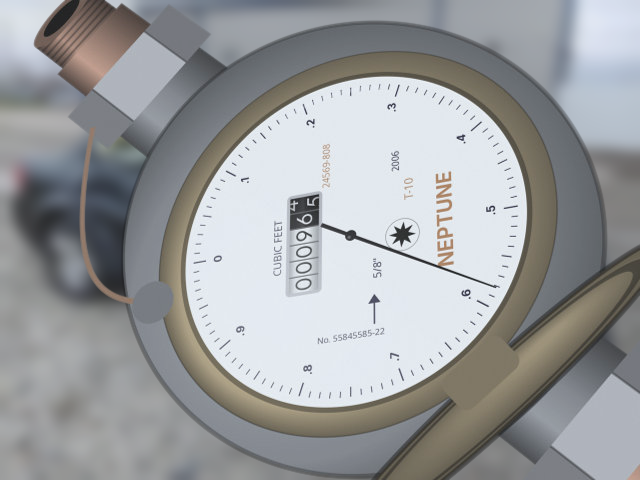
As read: 964.58 ft³
